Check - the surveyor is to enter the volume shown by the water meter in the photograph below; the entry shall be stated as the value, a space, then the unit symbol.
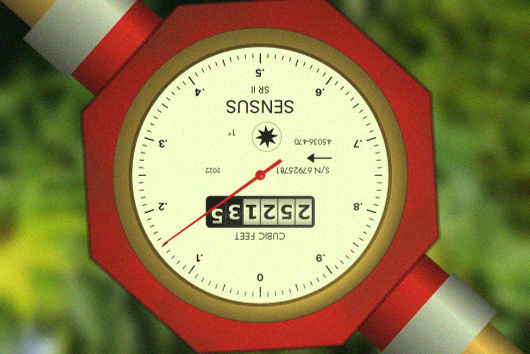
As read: 252135.15 ft³
